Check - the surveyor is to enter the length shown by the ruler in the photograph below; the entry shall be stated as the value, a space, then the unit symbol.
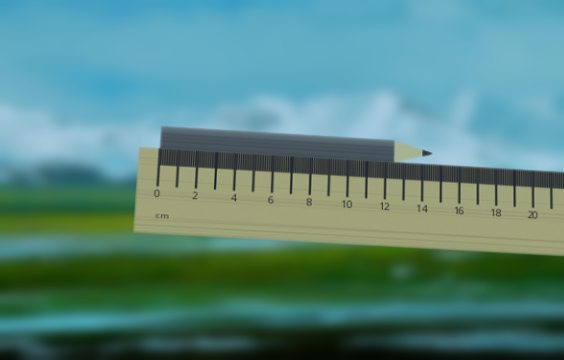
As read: 14.5 cm
